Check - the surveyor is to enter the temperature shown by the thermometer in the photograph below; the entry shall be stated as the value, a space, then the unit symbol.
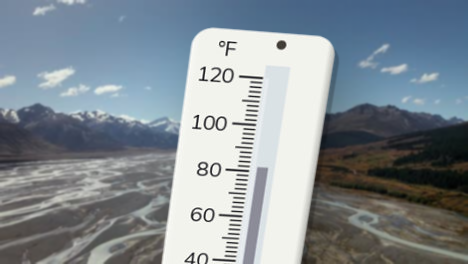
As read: 82 °F
